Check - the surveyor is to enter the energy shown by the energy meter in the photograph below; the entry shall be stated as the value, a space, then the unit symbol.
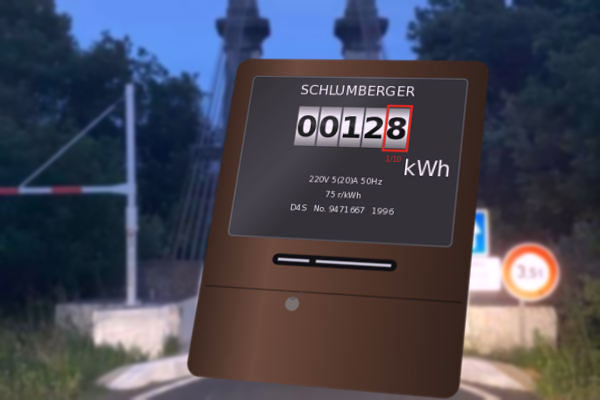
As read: 12.8 kWh
